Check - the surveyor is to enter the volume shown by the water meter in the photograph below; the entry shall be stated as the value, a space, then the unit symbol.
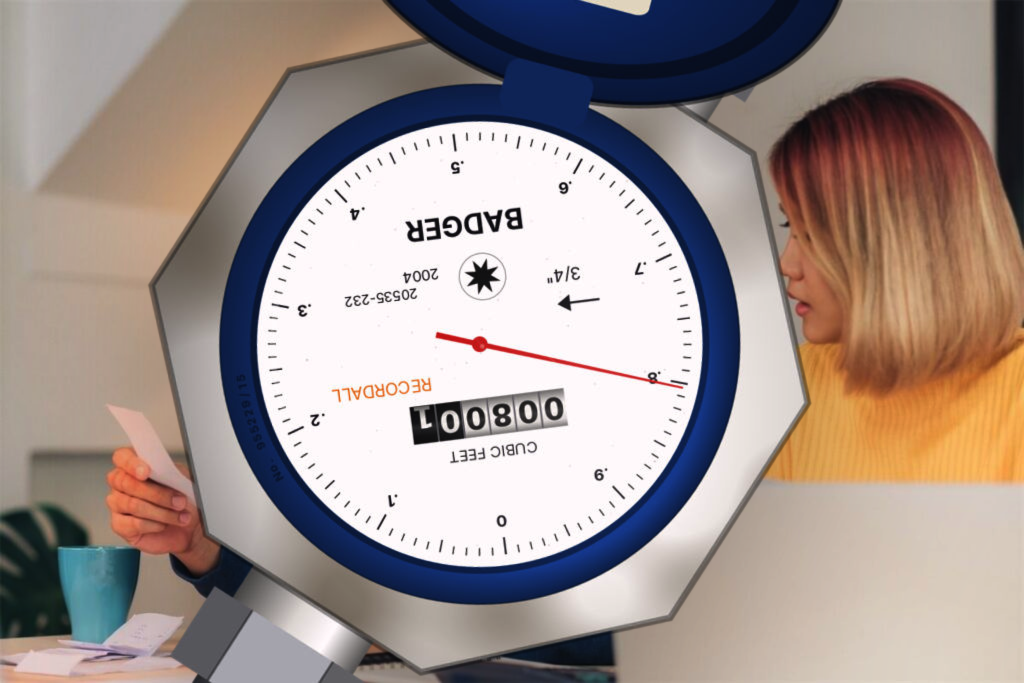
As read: 8000.80 ft³
